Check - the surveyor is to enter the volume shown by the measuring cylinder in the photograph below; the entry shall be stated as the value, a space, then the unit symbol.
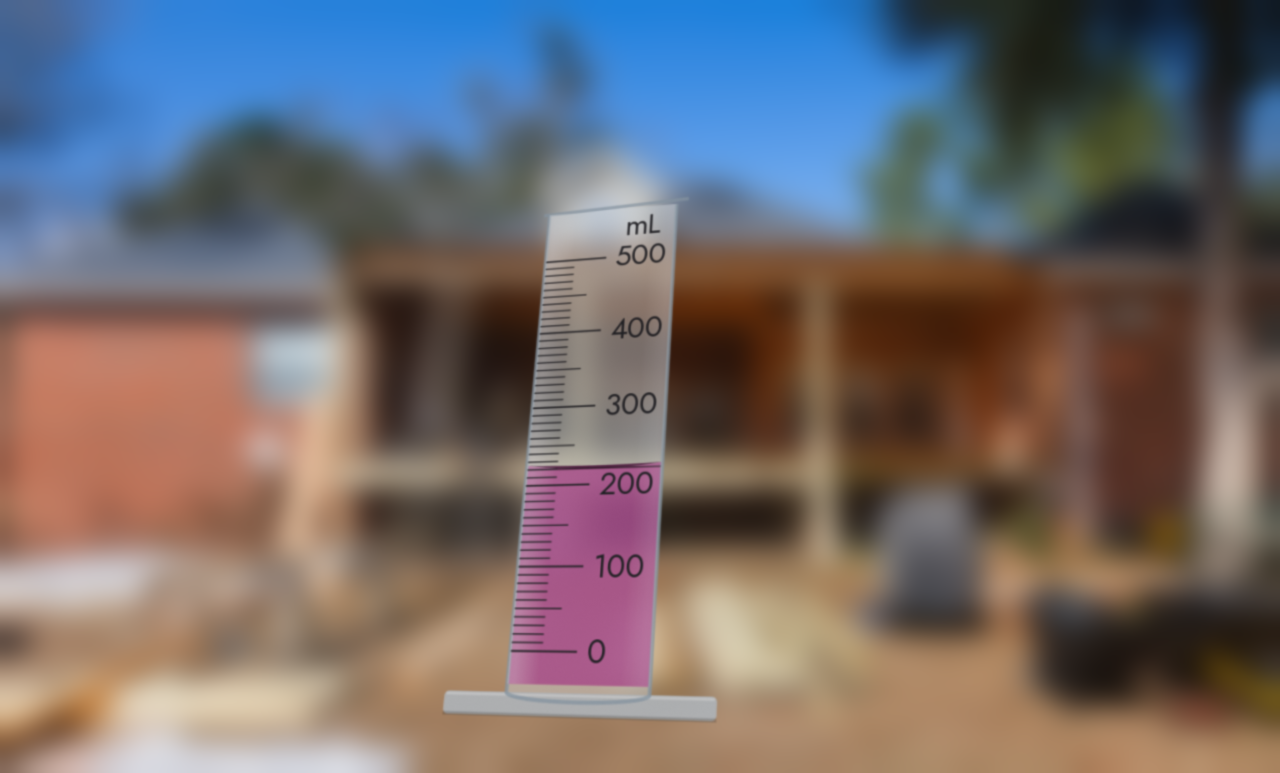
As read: 220 mL
